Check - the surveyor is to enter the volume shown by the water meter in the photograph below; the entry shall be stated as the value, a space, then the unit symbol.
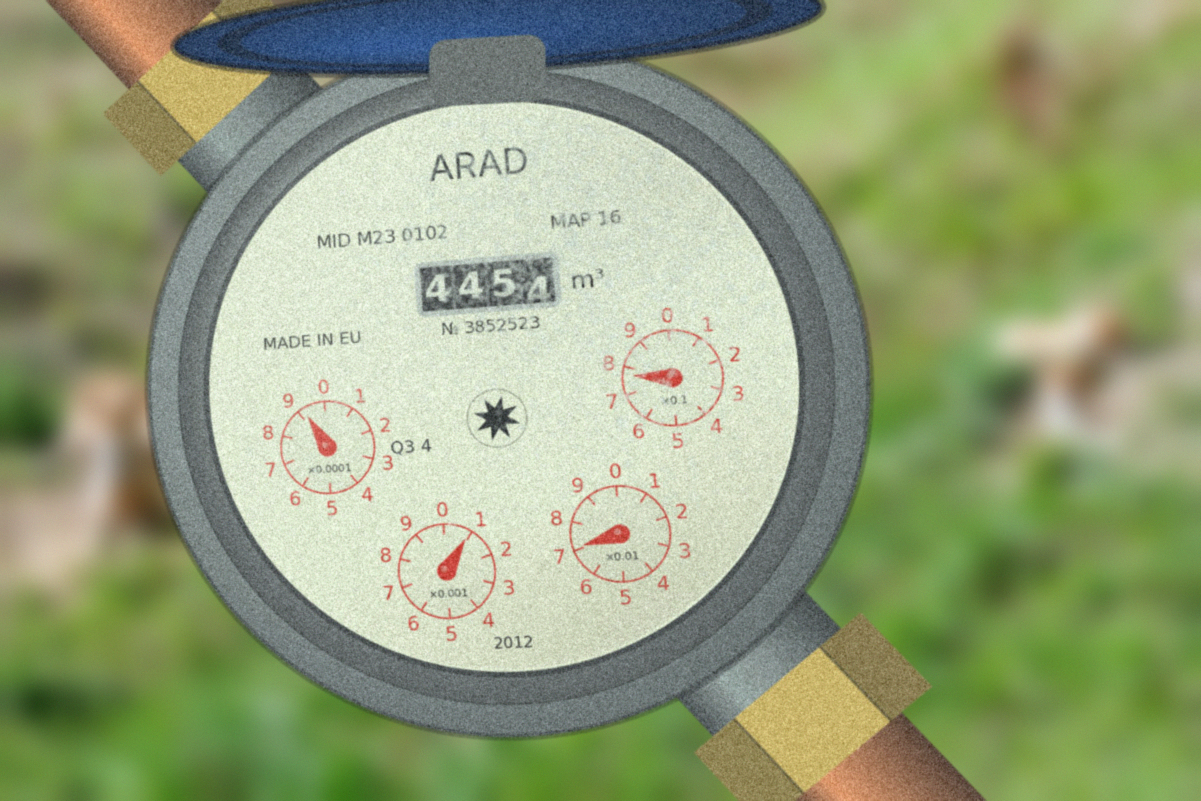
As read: 4453.7709 m³
